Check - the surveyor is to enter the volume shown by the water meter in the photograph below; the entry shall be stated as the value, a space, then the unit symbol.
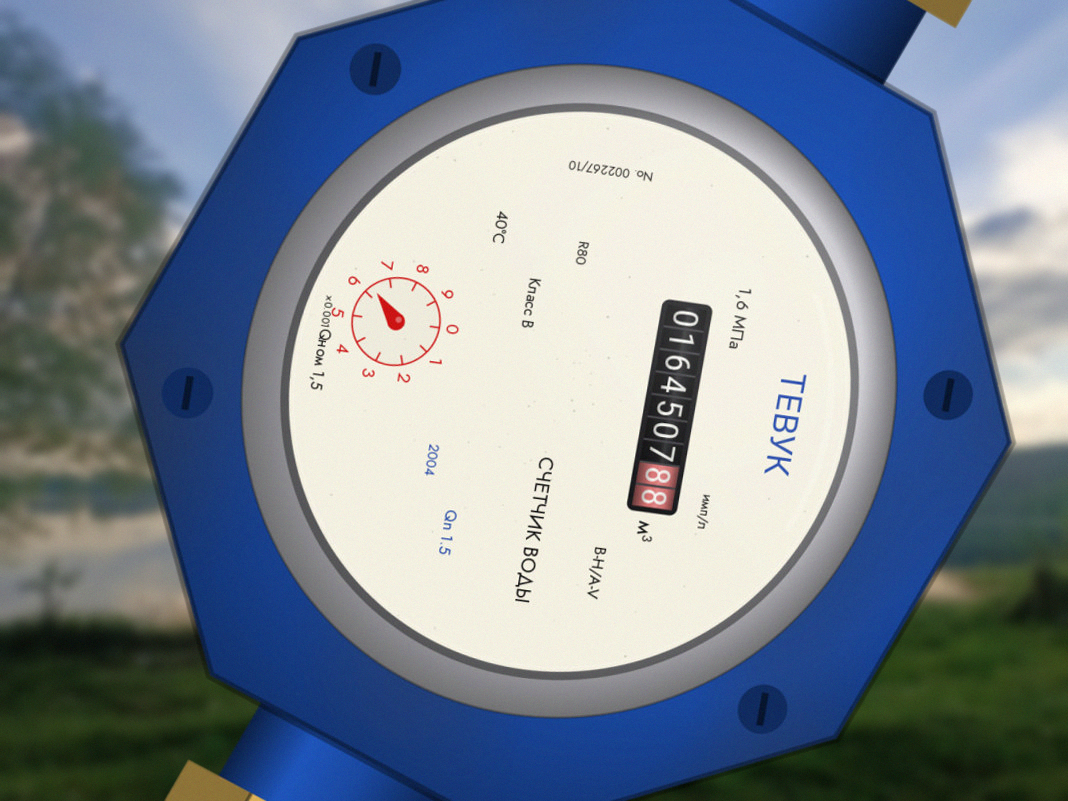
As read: 164507.886 m³
